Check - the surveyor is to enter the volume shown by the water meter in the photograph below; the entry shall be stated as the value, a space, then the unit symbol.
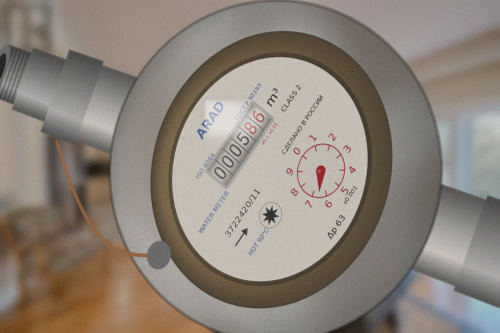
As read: 5.866 m³
